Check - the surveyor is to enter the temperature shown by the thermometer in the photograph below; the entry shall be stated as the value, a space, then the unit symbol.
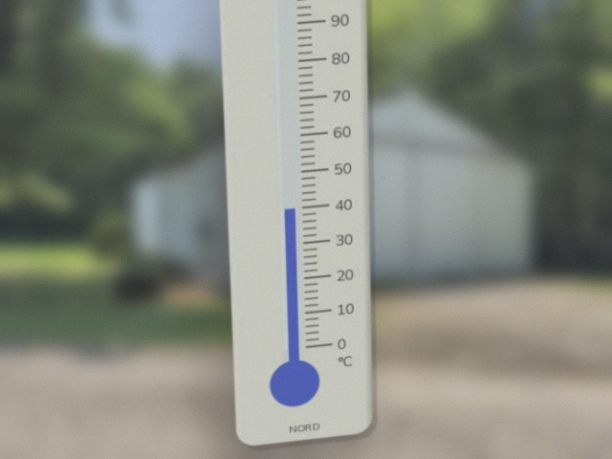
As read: 40 °C
